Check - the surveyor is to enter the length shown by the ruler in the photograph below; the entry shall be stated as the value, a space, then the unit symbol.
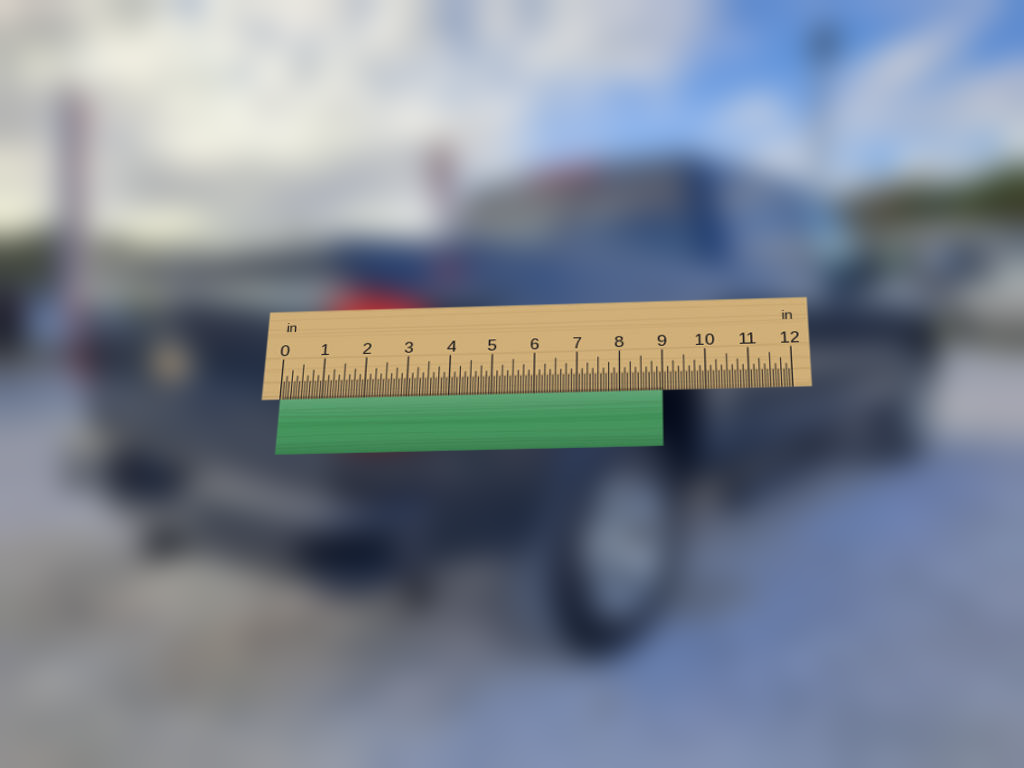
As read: 9 in
